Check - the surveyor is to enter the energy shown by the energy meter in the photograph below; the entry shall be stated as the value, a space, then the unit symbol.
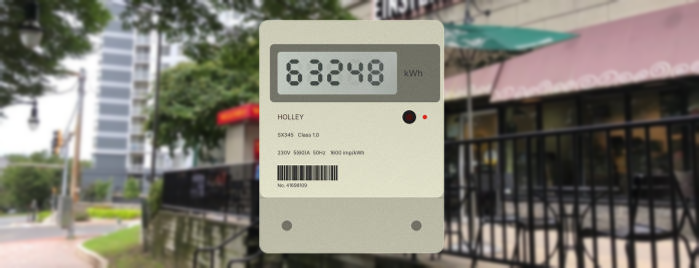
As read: 63248 kWh
